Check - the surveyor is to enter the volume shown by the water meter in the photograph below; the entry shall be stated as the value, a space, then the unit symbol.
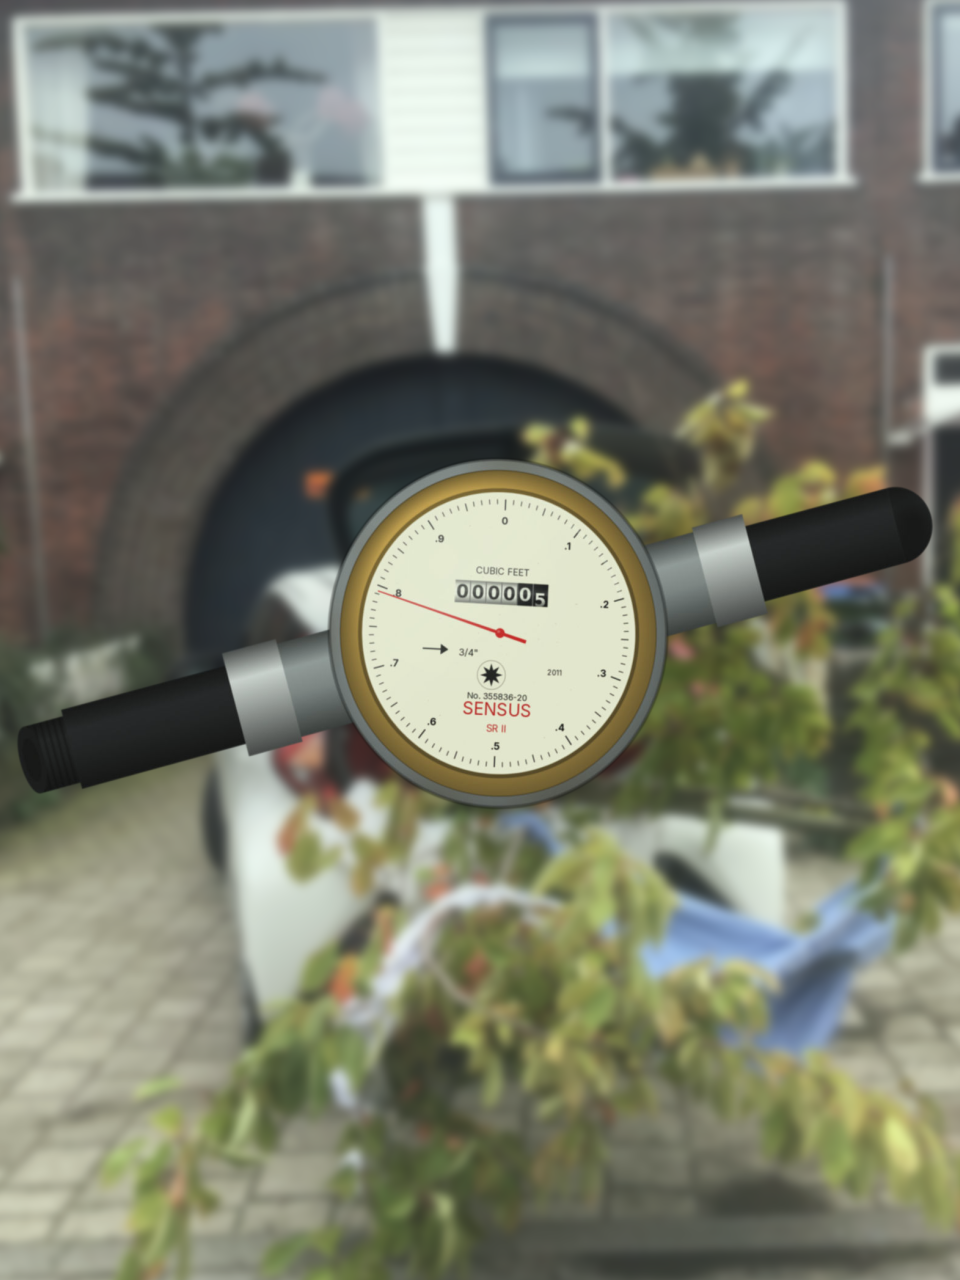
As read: 4.79 ft³
